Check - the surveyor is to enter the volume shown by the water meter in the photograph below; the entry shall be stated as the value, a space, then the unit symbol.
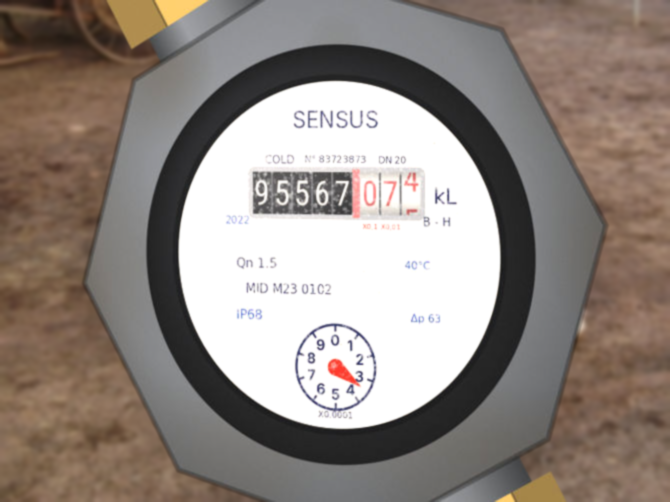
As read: 95567.0743 kL
